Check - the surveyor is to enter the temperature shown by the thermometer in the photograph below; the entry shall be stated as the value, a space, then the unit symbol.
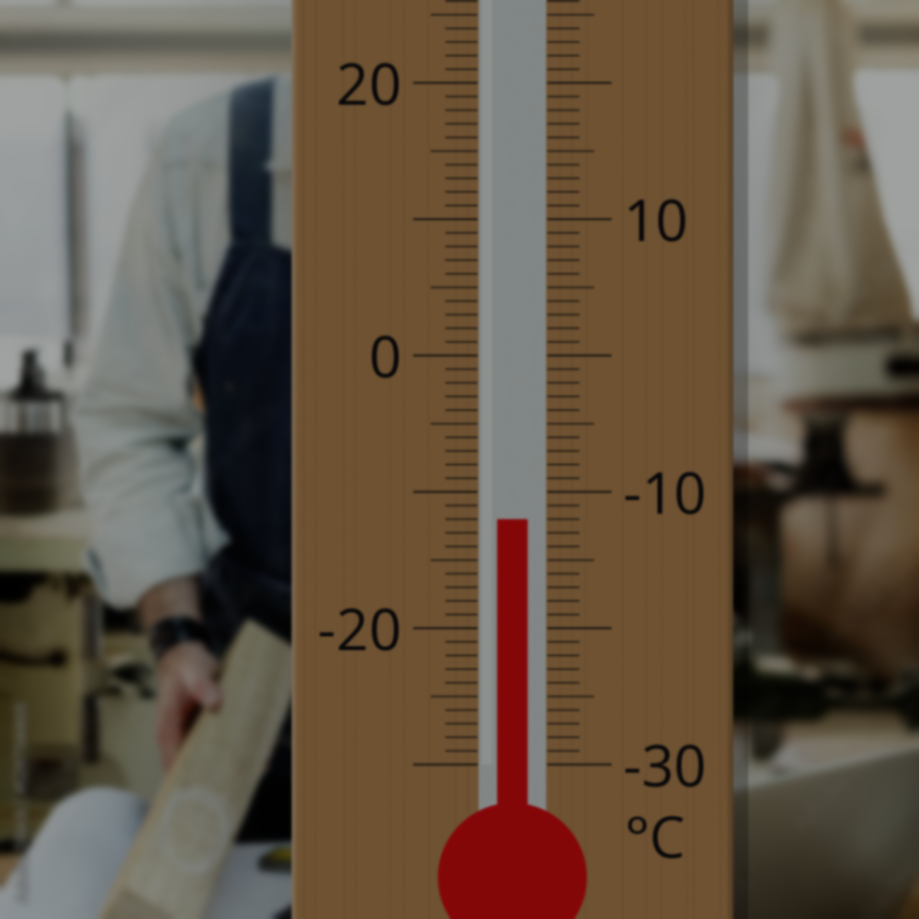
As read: -12 °C
